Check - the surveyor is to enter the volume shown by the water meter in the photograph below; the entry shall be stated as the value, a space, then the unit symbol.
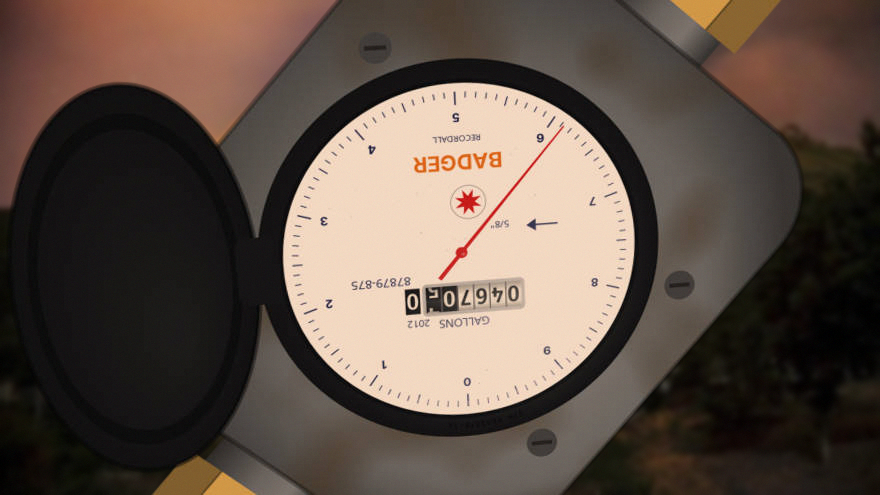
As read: 467046.1 gal
